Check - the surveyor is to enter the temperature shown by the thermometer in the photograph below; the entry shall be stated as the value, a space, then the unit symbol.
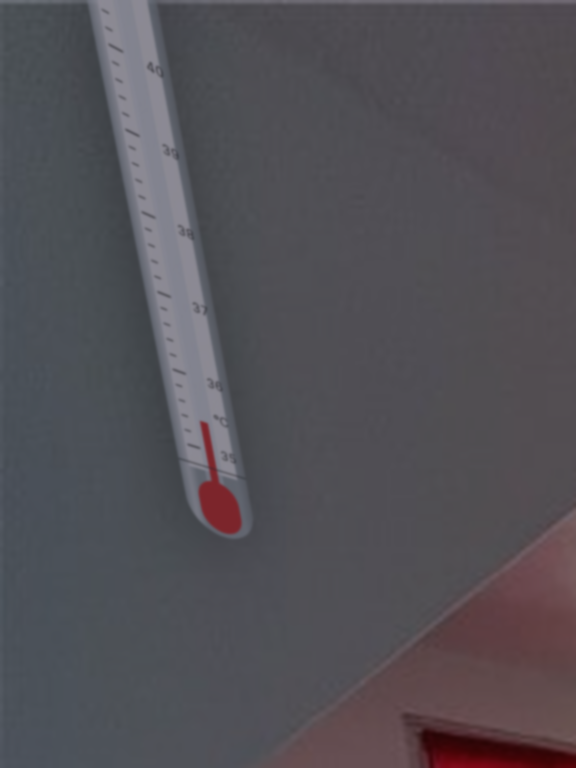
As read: 35.4 °C
